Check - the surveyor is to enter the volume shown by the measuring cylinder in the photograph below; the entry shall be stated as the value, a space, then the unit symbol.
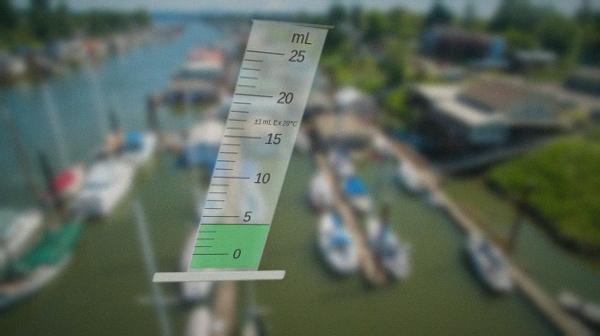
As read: 4 mL
